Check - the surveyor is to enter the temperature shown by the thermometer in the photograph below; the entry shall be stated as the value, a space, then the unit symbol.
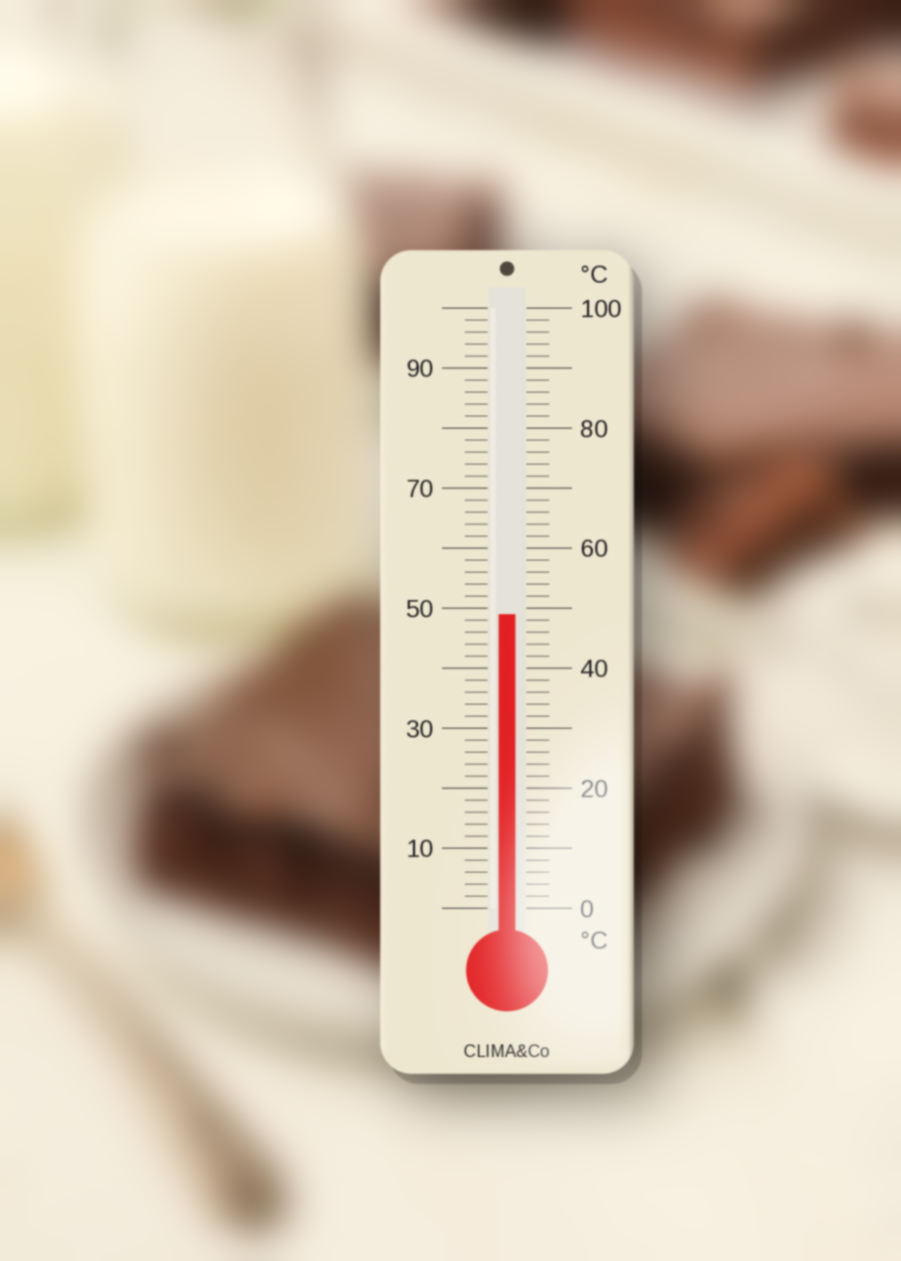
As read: 49 °C
